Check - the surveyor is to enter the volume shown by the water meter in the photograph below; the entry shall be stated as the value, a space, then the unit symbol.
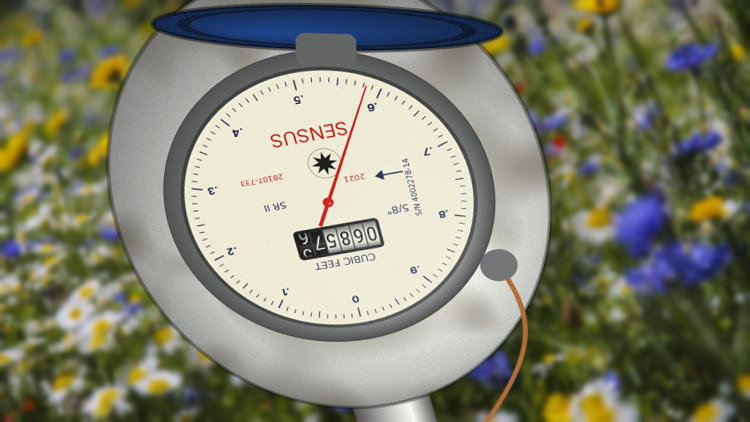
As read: 68575.58 ft³
